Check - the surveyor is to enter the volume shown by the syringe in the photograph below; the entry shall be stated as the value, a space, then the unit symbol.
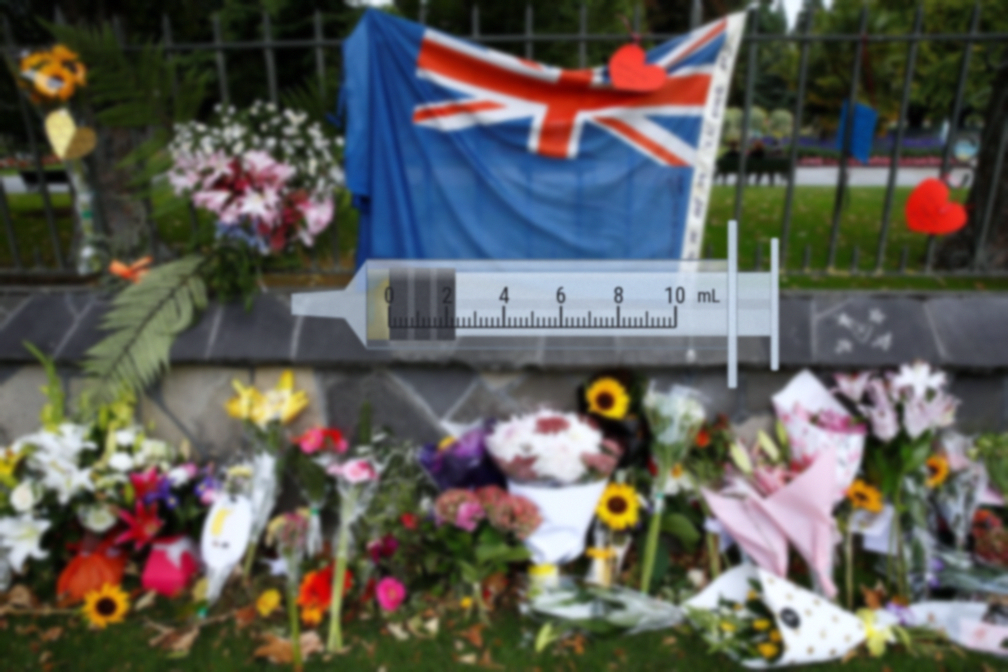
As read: 0 mL
